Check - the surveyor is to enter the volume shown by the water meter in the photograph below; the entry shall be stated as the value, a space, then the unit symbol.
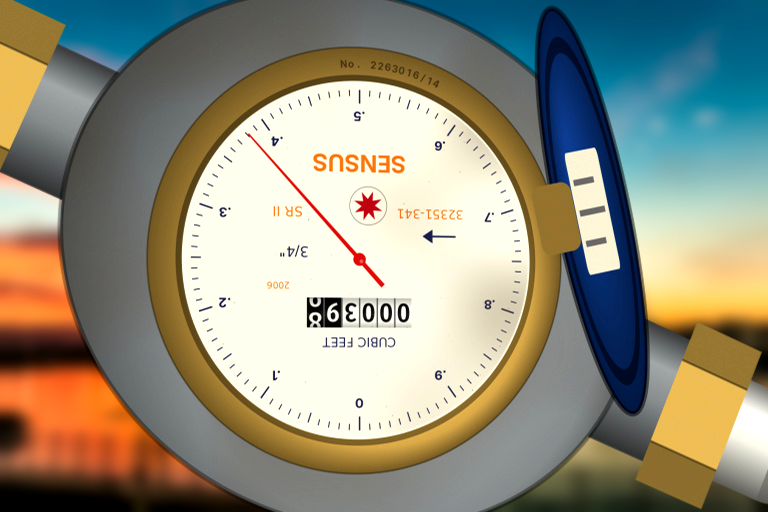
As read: 398.38 ft³
